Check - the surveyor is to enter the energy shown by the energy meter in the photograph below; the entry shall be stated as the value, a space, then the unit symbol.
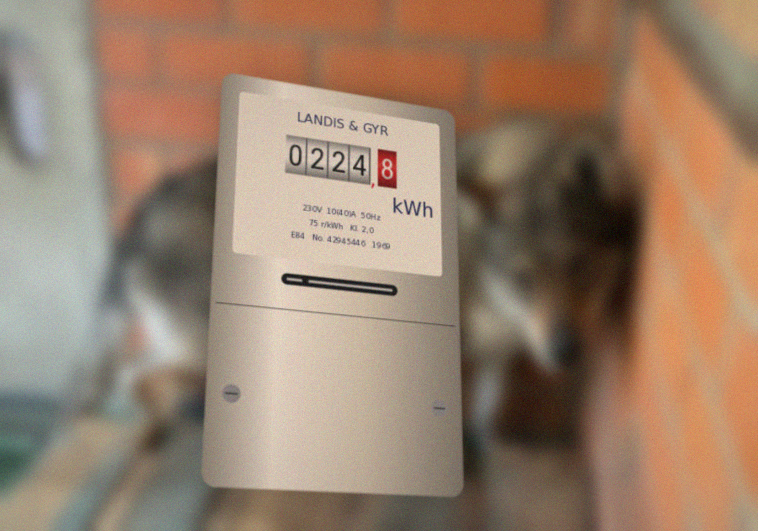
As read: 224.8 kWh
